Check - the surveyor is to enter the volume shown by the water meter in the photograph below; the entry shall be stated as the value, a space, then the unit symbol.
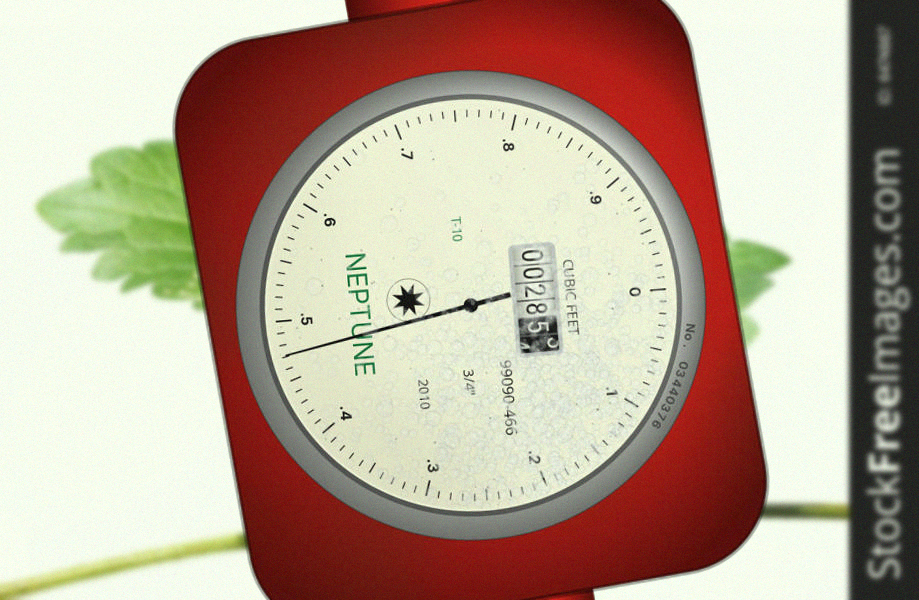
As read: 2853.47 ft³
